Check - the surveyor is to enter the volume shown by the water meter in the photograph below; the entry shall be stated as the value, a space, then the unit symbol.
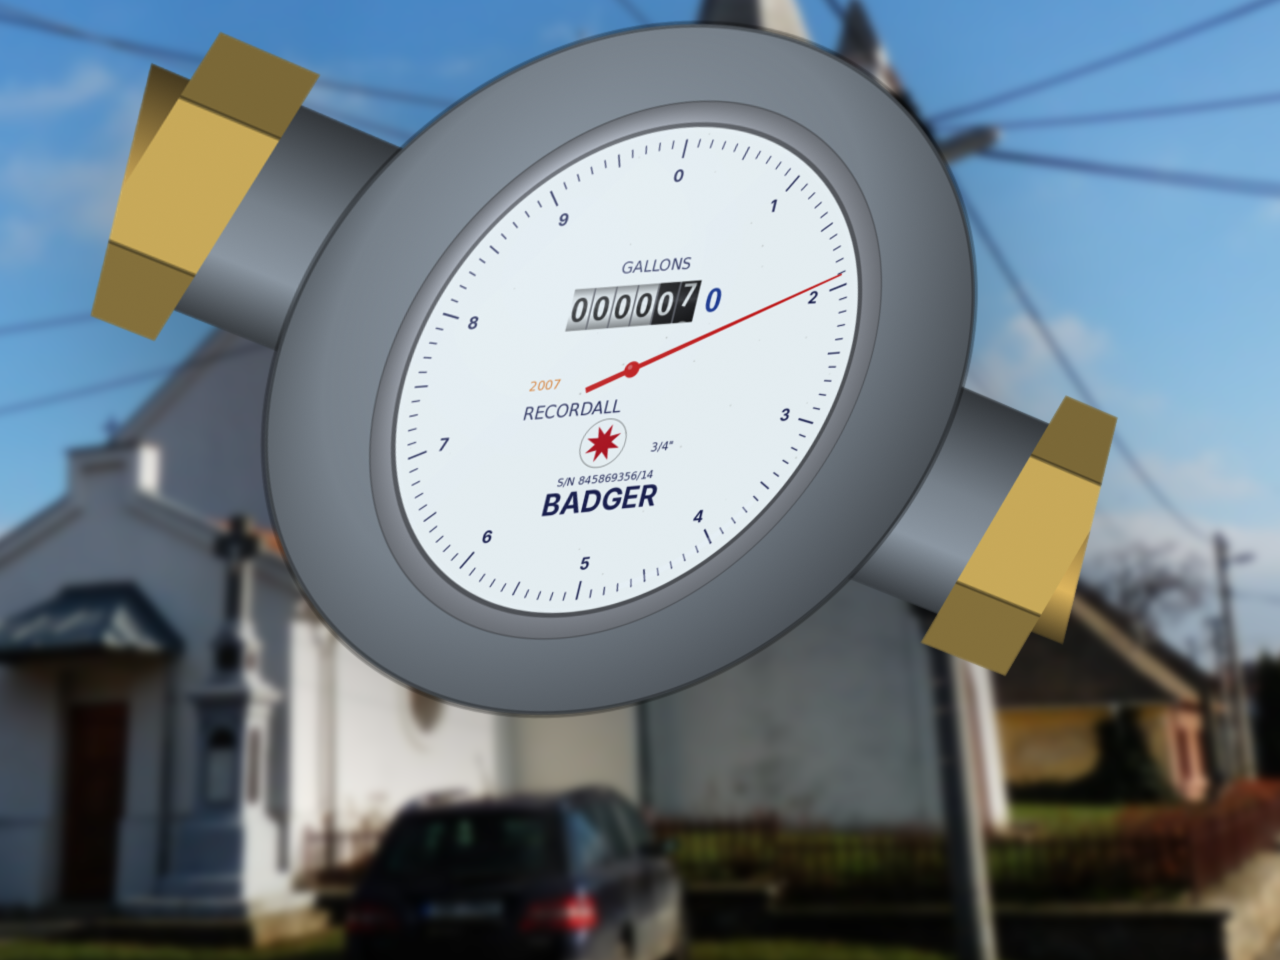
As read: 71.9 gal
